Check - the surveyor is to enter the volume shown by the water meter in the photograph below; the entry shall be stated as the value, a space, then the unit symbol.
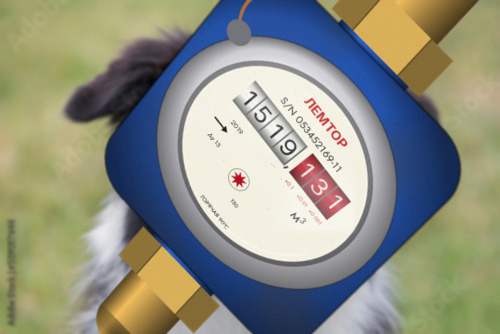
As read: 1519.131 m³
